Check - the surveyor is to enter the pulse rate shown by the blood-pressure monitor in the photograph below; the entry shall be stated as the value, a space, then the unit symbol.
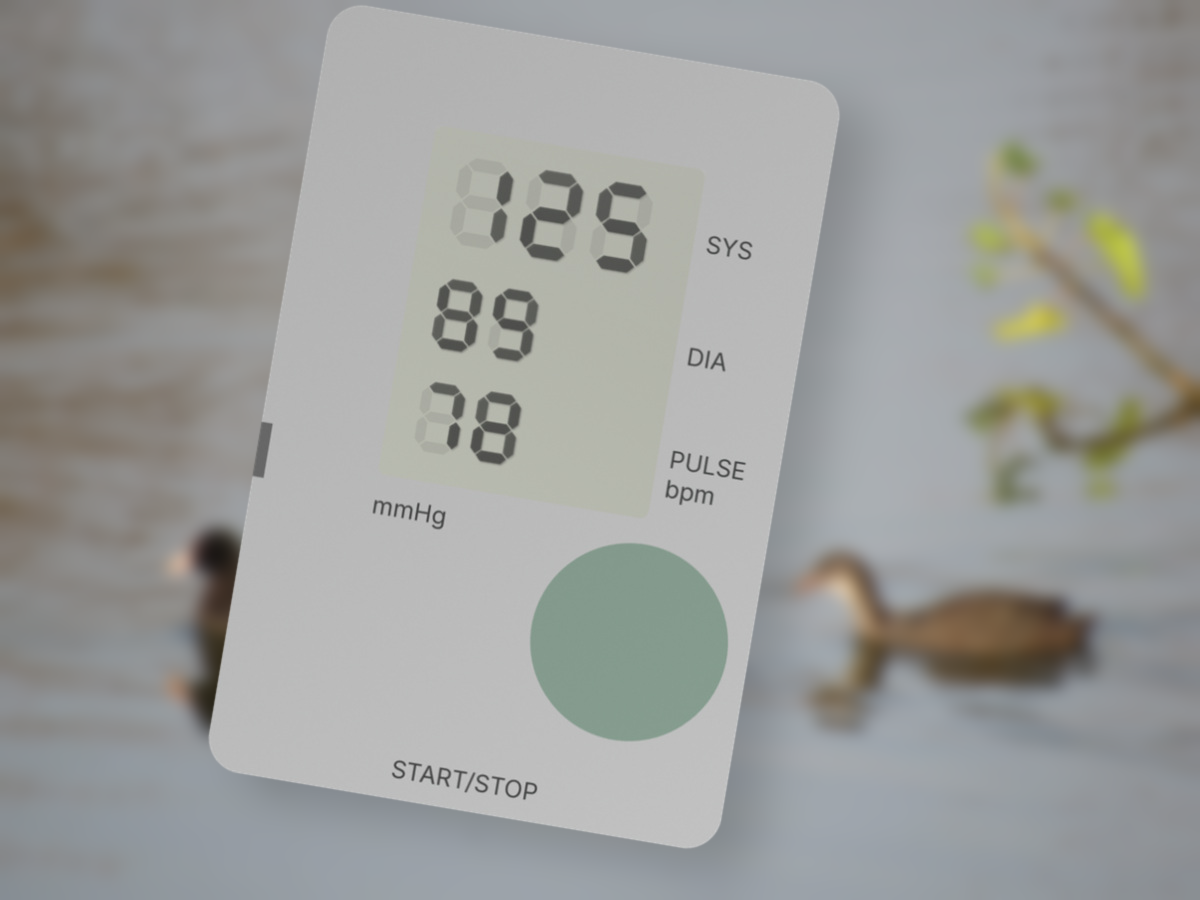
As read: 78 bpm
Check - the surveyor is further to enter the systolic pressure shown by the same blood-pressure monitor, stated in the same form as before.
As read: 125 mmHg
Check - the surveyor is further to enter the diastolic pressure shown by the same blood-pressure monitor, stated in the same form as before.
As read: 89 mmHg
